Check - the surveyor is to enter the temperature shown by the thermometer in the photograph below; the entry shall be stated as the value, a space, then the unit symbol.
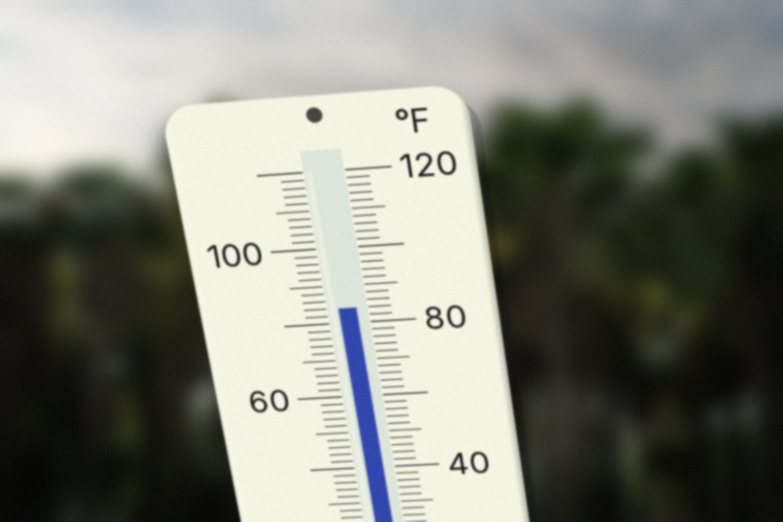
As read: 84 °F
